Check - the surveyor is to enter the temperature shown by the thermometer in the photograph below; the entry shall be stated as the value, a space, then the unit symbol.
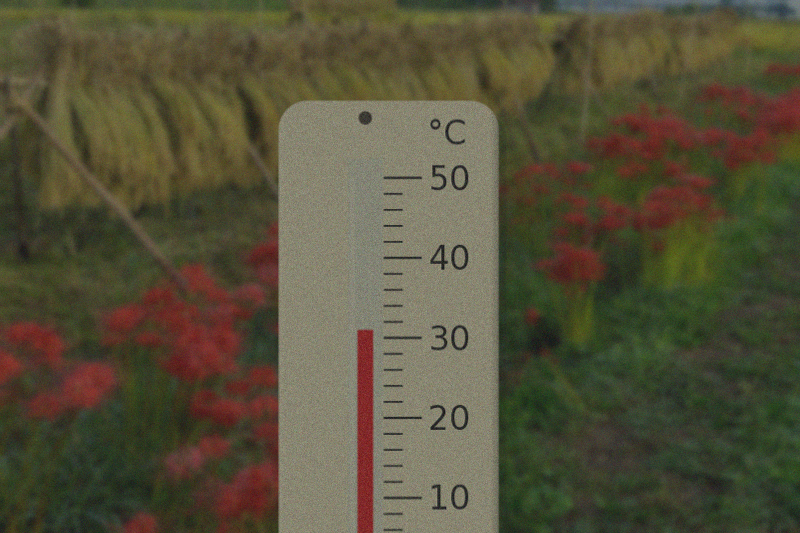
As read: 31 °C
